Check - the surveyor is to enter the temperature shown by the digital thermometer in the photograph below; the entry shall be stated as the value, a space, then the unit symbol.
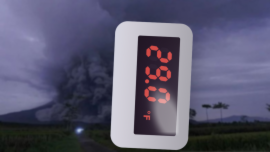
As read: 29.0 °F
